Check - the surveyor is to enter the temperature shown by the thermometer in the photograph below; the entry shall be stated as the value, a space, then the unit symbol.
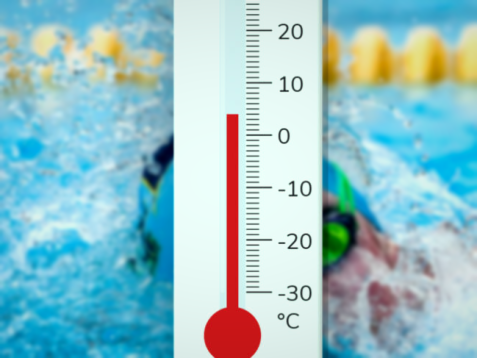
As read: 4 °C
